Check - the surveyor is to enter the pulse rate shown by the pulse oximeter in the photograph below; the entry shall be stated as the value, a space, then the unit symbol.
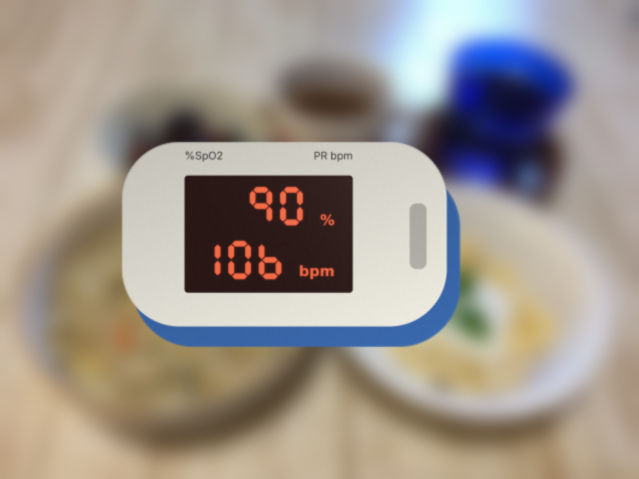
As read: 106 bpm
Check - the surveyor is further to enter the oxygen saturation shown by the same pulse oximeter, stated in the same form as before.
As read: 90 %
